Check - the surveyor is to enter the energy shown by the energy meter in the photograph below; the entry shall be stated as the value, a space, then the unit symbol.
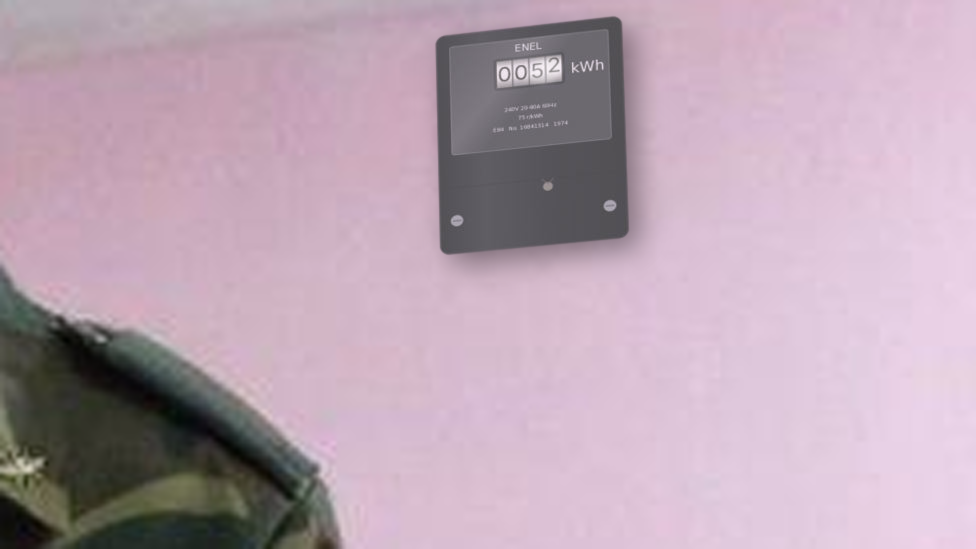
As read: 52 kWh
